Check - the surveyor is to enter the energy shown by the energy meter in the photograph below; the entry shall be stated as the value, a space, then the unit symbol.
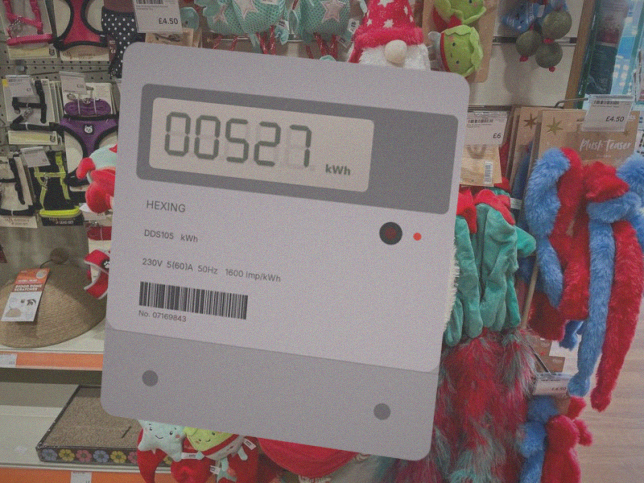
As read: 527 kWh
